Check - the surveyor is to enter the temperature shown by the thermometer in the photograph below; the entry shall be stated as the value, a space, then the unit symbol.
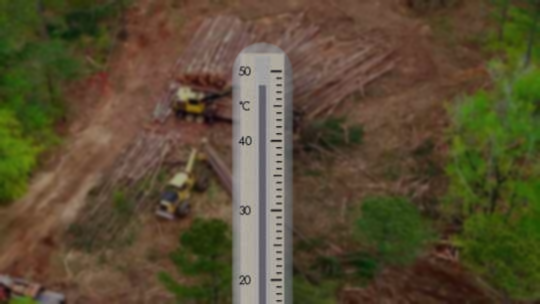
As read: 48 °C
